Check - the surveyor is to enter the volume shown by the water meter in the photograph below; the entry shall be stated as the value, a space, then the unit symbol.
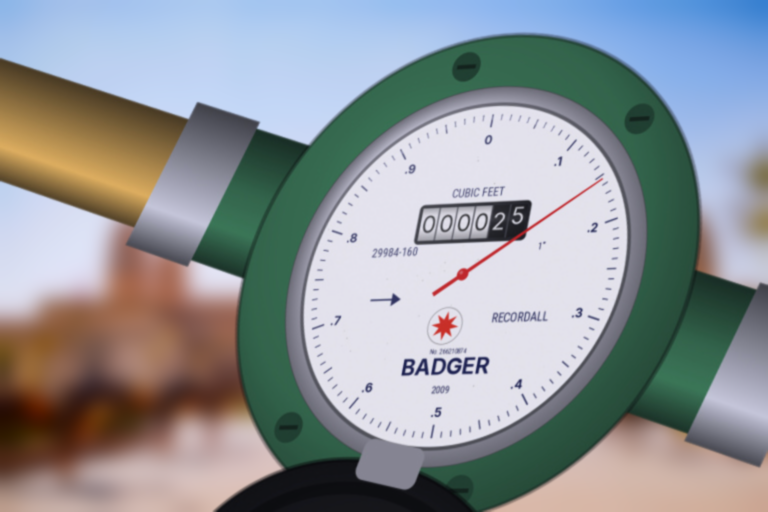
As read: 25.15 ft³
